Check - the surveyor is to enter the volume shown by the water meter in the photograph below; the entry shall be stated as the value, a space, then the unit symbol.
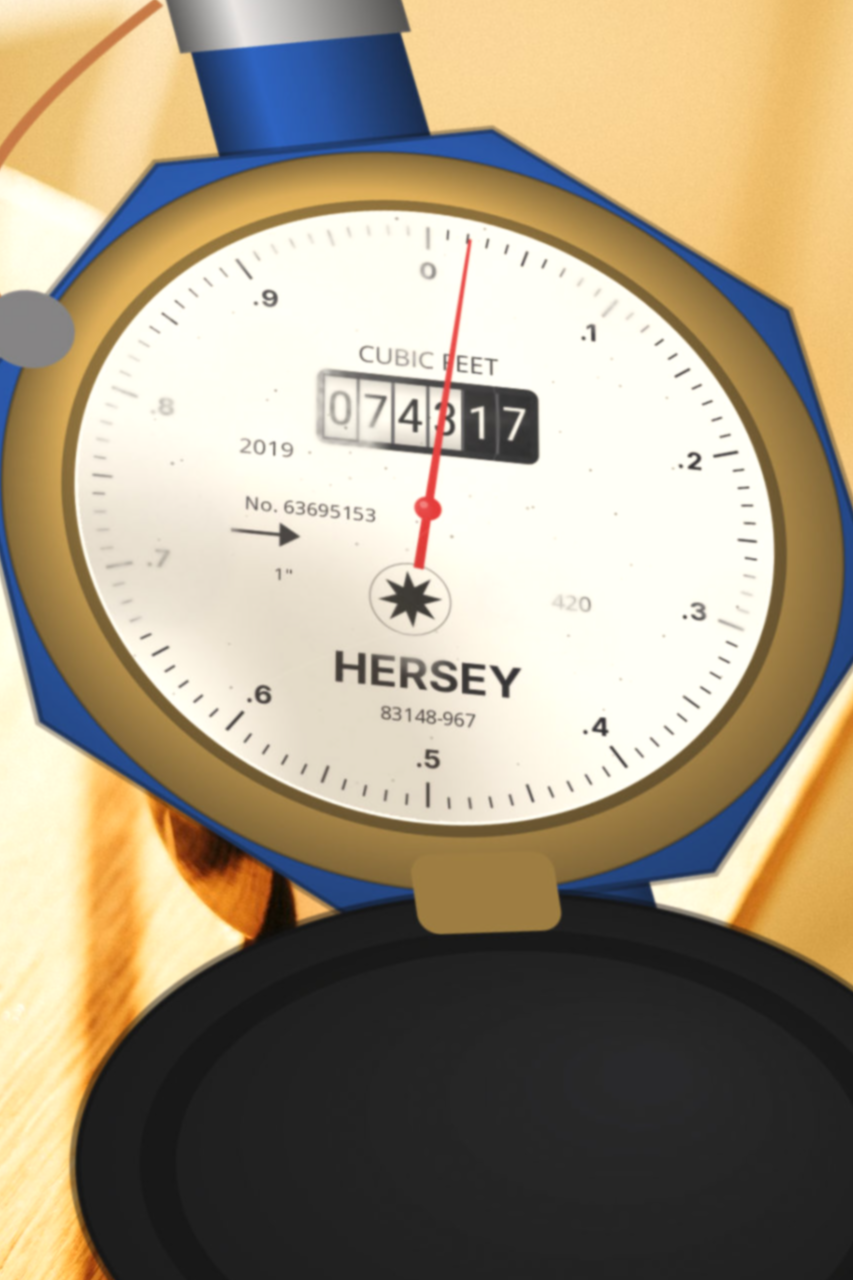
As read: 74317.02 ft³
